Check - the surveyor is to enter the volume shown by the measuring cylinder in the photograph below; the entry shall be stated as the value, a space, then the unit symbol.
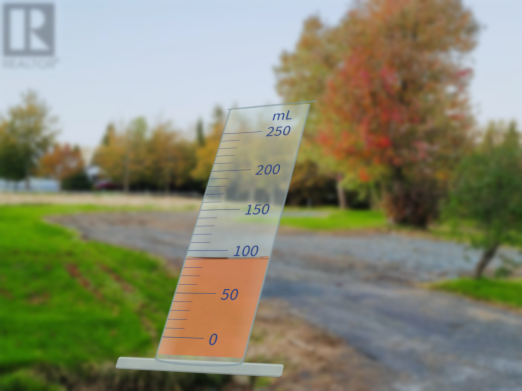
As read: 90 mL
